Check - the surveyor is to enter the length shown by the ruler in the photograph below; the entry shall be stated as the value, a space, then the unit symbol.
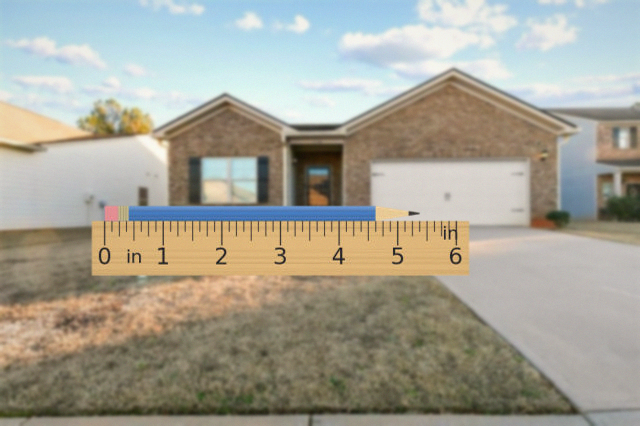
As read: 5.375 in
